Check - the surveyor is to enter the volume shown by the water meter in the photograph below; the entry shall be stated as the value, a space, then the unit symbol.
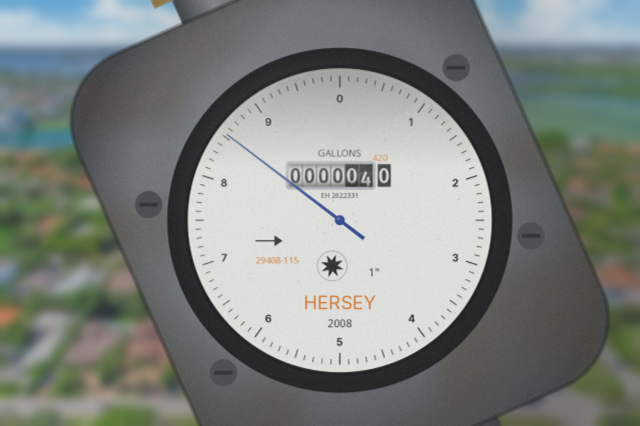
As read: 38.5 gal
